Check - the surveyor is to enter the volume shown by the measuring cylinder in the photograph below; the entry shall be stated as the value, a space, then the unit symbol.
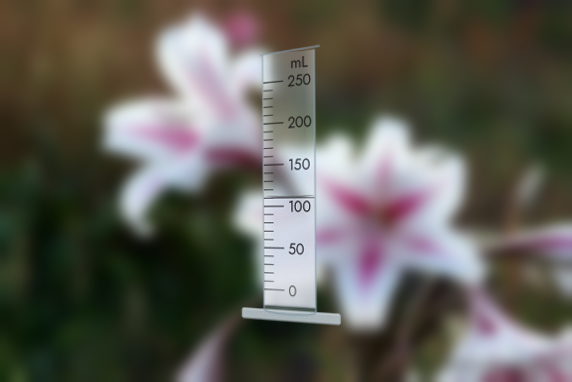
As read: 110 mL
